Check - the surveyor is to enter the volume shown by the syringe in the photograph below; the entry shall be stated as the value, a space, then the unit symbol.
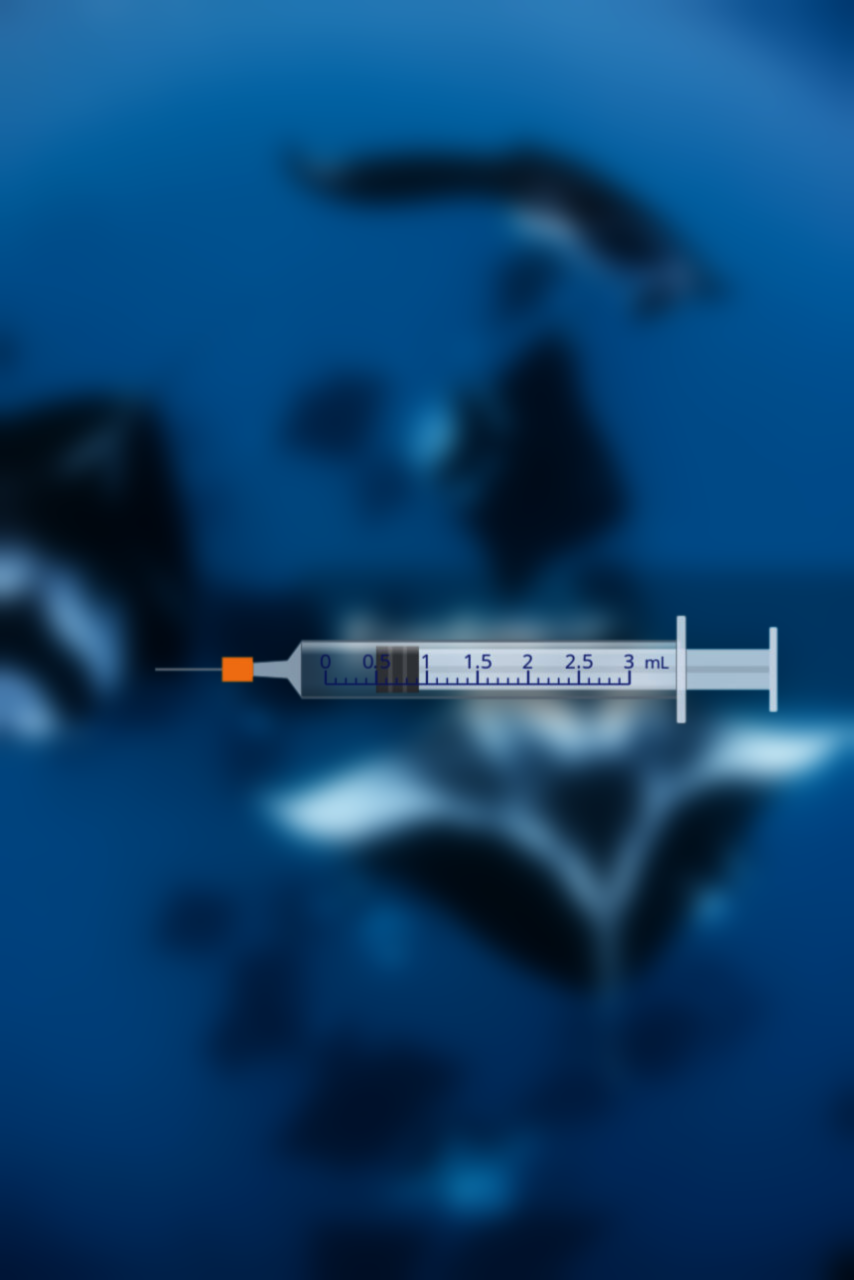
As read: 0.5 mL
